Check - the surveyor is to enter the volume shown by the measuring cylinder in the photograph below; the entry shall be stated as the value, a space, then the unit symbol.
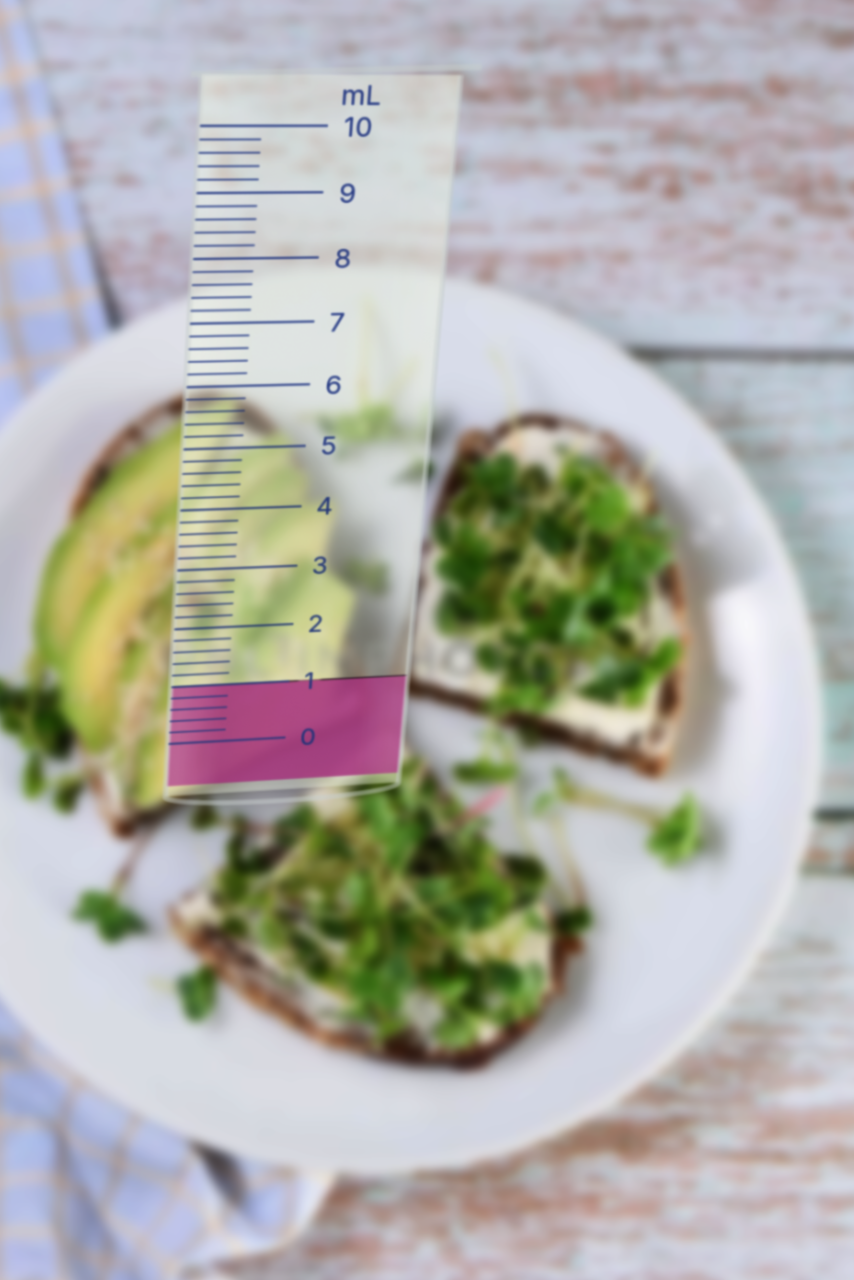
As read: 1 mL
